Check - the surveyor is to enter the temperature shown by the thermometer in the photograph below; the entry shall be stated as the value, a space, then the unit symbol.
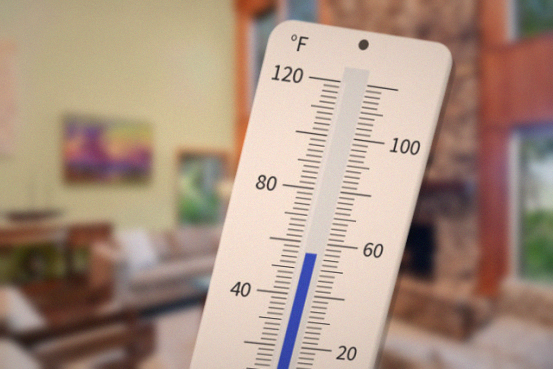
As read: 56 °F
